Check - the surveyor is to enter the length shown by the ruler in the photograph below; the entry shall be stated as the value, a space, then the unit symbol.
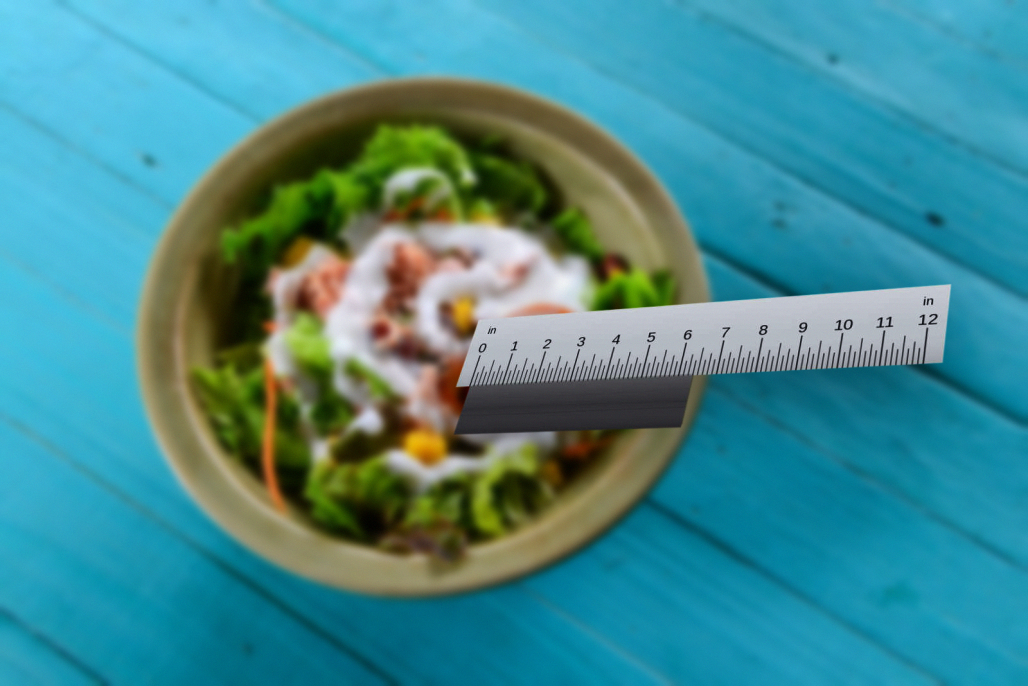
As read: 6.375 in
